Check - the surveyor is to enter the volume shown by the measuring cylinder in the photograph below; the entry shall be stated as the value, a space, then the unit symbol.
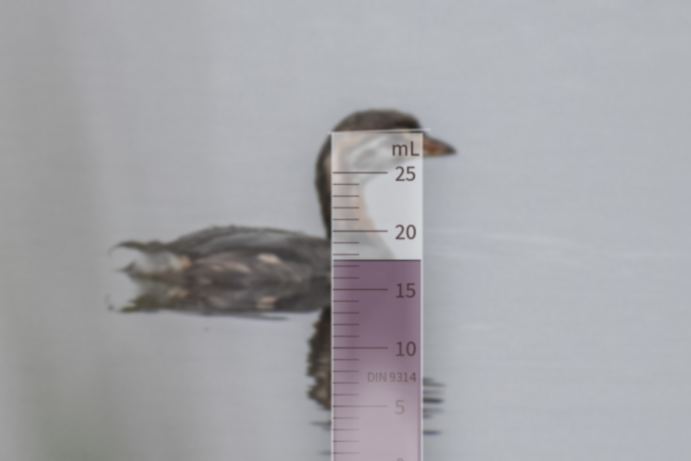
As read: 17.5 mL
